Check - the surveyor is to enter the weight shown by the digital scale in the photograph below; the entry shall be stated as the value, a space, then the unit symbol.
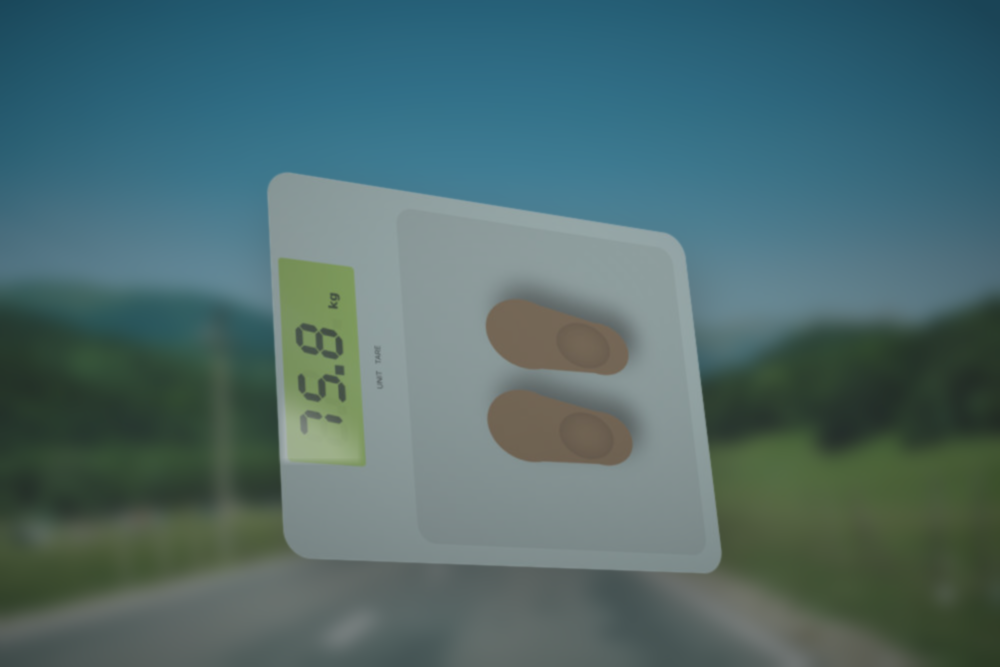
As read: 75.8 kg
